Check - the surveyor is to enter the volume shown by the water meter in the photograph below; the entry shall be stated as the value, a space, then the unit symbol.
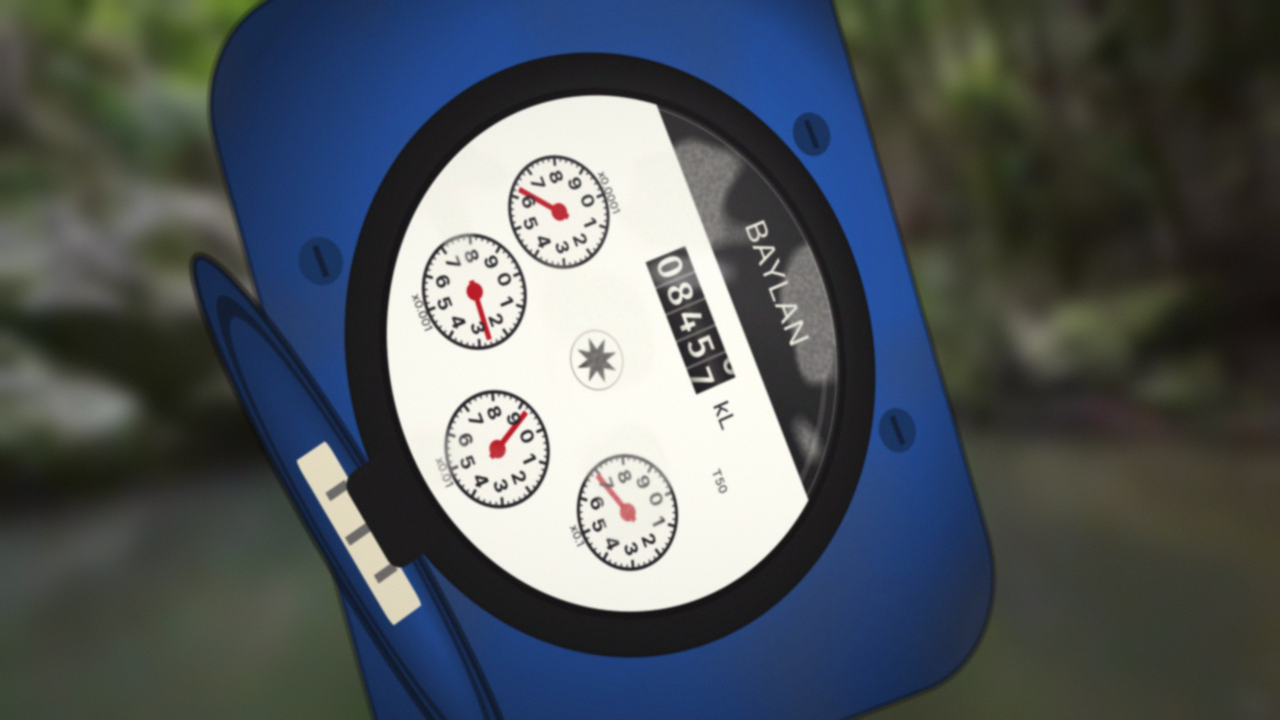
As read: 8456.6926 kL
